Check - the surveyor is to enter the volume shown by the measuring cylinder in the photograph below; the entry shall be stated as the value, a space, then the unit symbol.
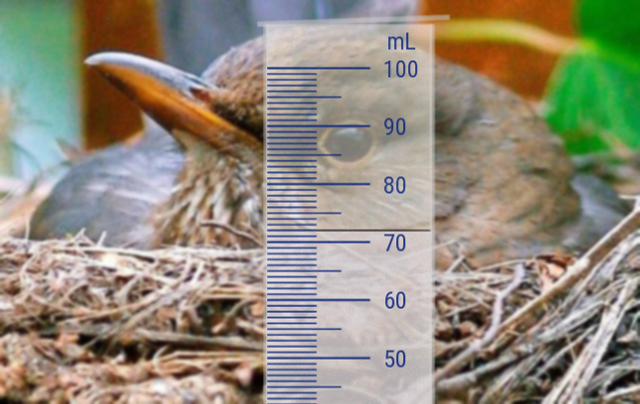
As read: 72 mL
